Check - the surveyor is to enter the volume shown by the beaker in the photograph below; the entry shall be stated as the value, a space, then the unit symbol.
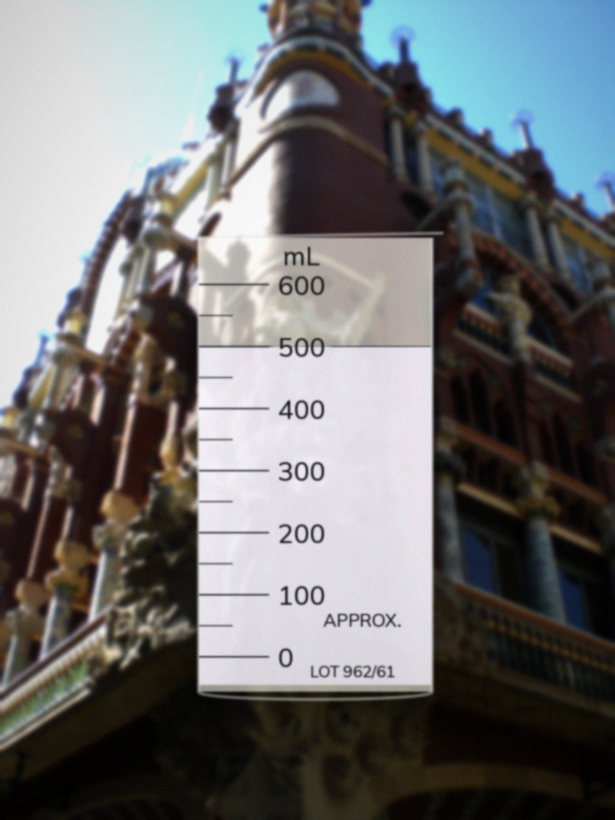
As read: 500 mL
